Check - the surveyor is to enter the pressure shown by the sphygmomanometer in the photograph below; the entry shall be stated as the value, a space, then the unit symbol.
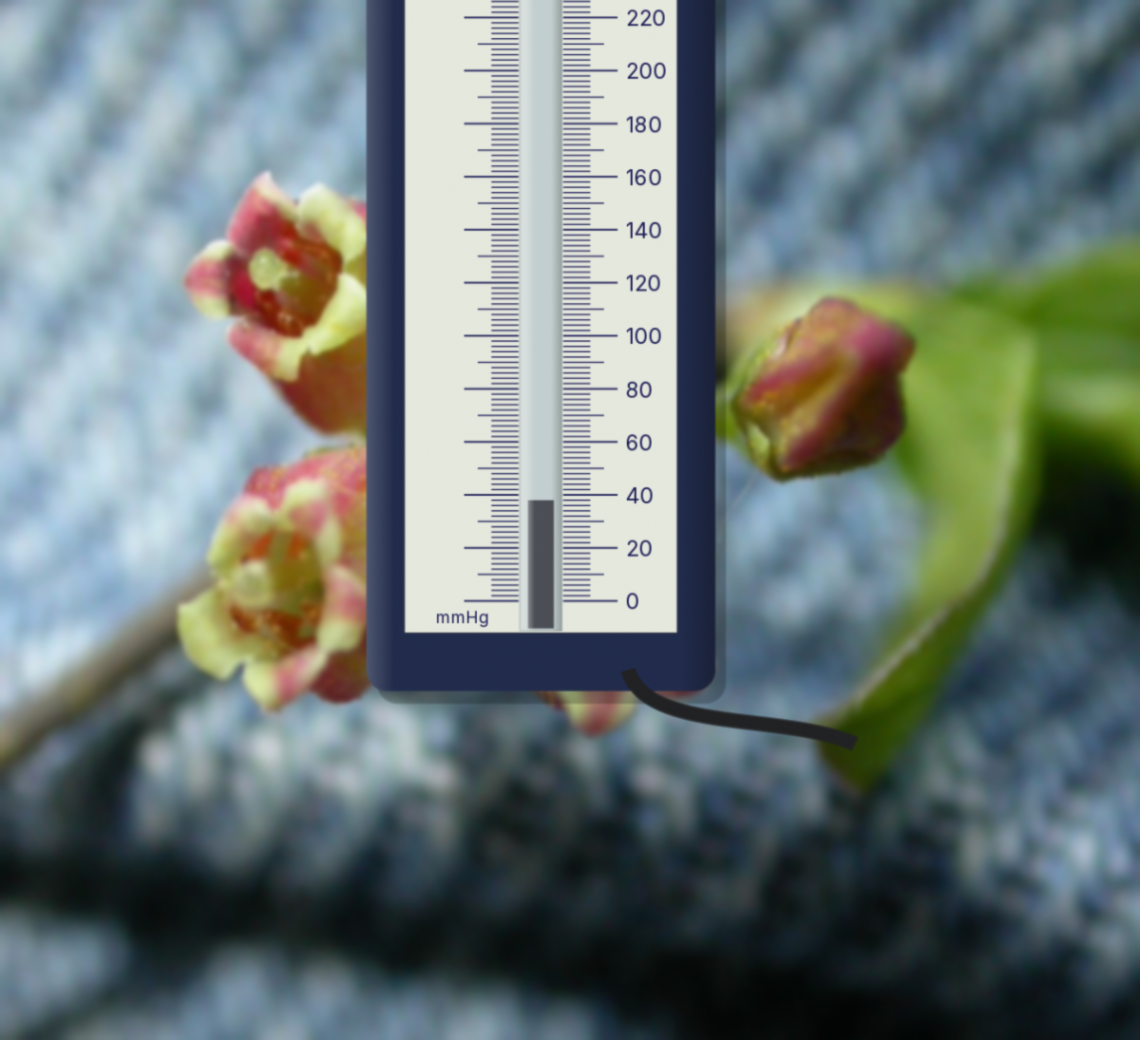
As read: 38 mmHg
